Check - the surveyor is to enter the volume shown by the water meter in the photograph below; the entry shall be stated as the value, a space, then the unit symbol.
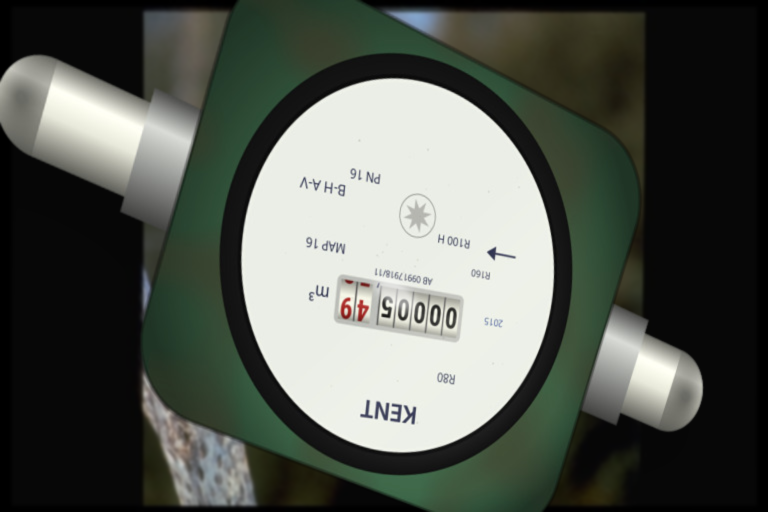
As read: 5.49 m³
